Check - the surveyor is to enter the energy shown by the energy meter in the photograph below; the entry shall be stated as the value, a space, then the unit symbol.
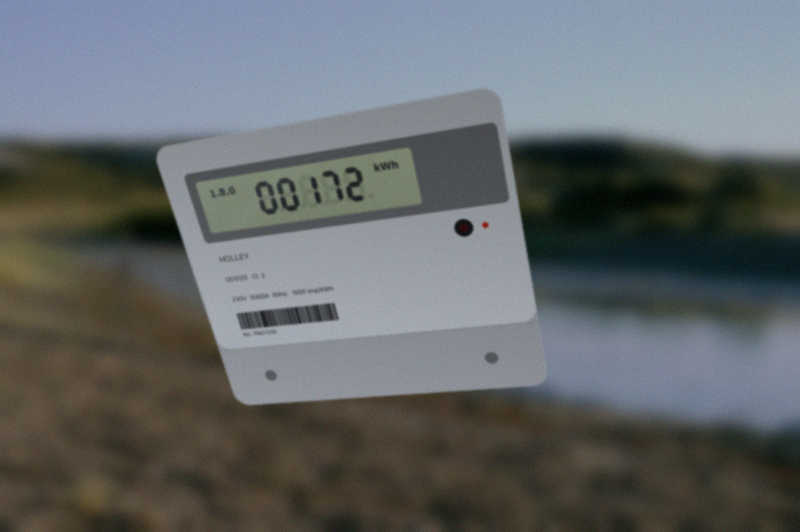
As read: 172 kWh
